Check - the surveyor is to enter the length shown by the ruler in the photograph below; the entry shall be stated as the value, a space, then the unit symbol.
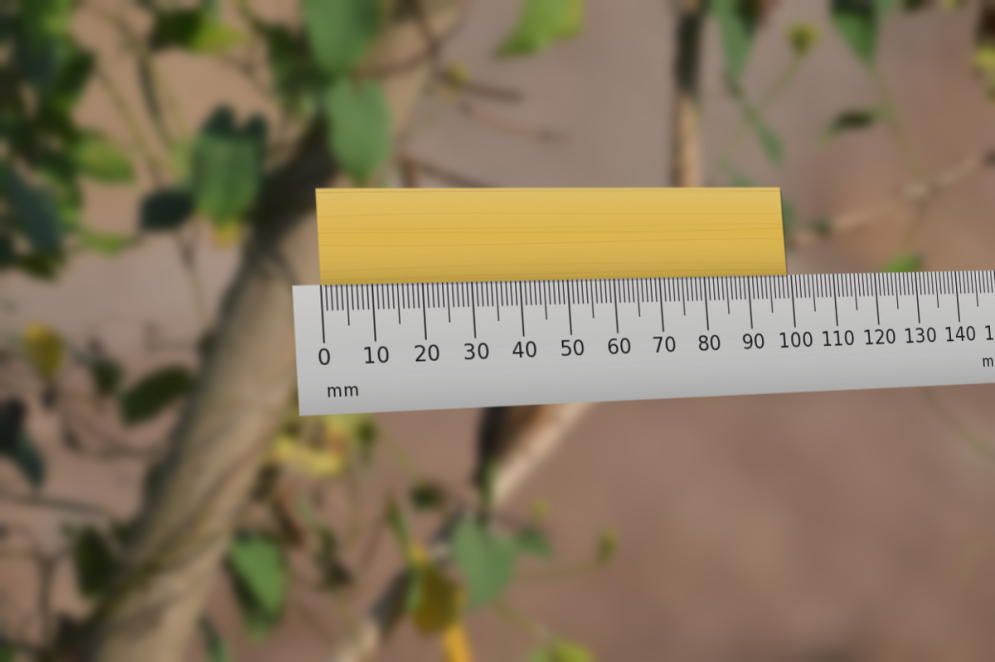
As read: 99 mm
